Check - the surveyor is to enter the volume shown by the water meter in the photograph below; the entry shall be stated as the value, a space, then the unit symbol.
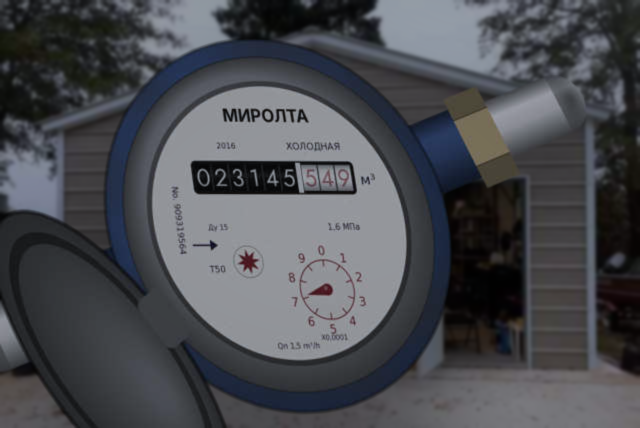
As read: 23145.5497 m³
